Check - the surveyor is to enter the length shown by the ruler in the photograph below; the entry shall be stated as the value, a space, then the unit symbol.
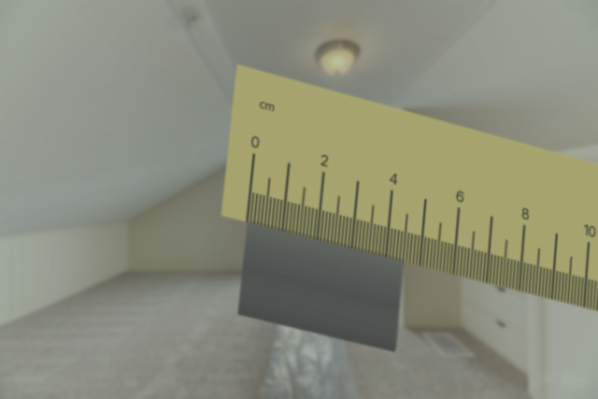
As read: 4.5 cm
